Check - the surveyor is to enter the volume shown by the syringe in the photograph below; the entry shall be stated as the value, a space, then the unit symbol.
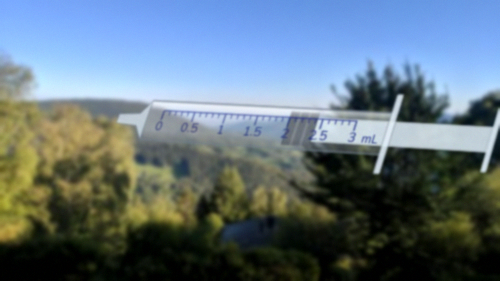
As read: 2 mL
